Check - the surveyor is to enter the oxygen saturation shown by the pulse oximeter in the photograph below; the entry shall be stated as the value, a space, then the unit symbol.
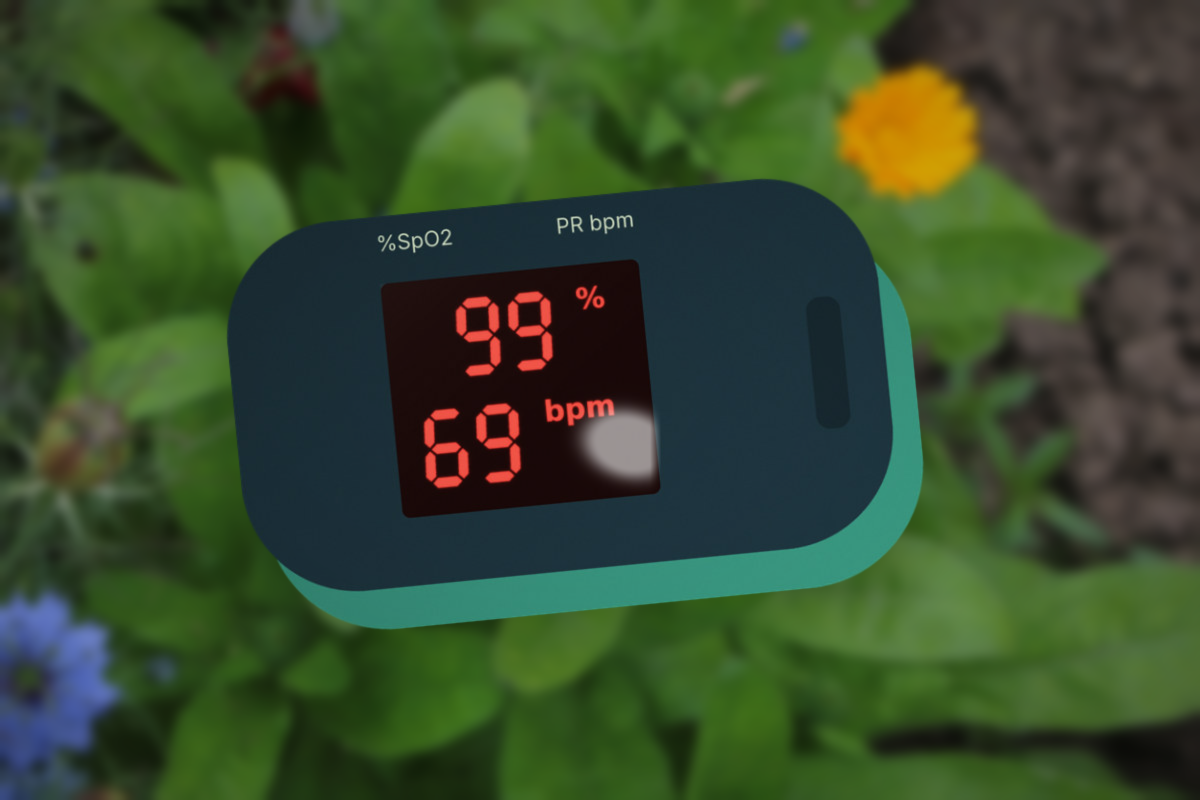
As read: 99 %
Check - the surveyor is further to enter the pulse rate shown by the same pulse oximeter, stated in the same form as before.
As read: 69 bpm
